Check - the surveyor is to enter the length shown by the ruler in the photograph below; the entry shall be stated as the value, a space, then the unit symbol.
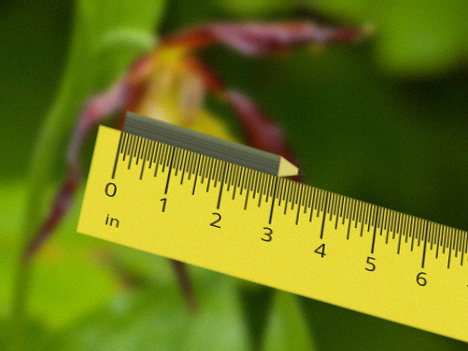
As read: 3.5 in
